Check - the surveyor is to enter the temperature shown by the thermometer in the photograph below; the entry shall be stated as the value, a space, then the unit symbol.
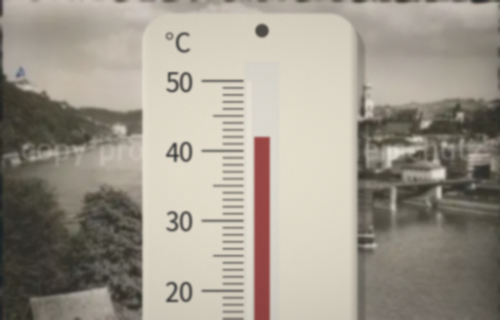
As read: 42 °C
